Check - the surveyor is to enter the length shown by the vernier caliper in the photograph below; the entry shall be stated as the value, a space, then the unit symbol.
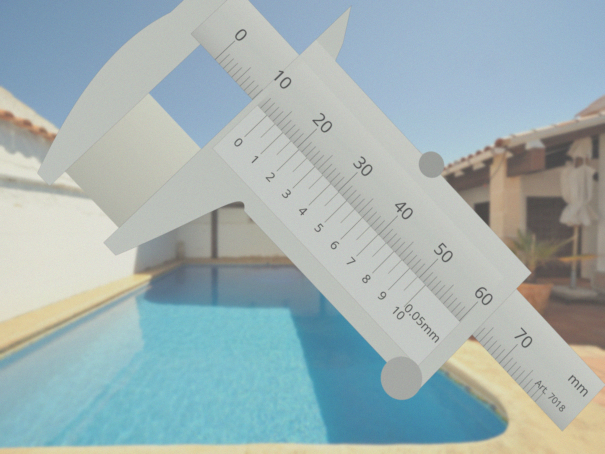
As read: 12.6 mm
